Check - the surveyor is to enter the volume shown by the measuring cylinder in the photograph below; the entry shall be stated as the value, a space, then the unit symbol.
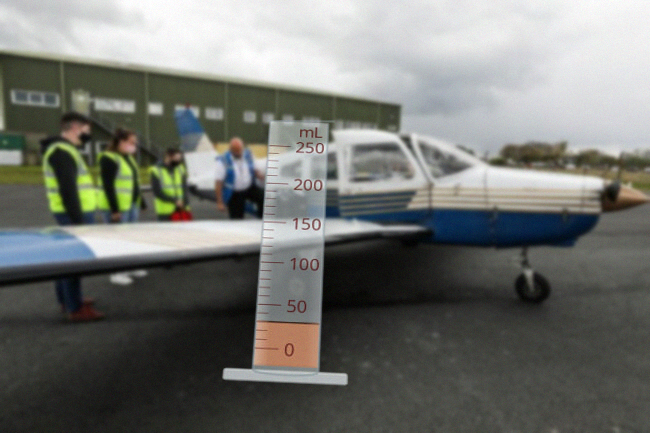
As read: 30 mL
